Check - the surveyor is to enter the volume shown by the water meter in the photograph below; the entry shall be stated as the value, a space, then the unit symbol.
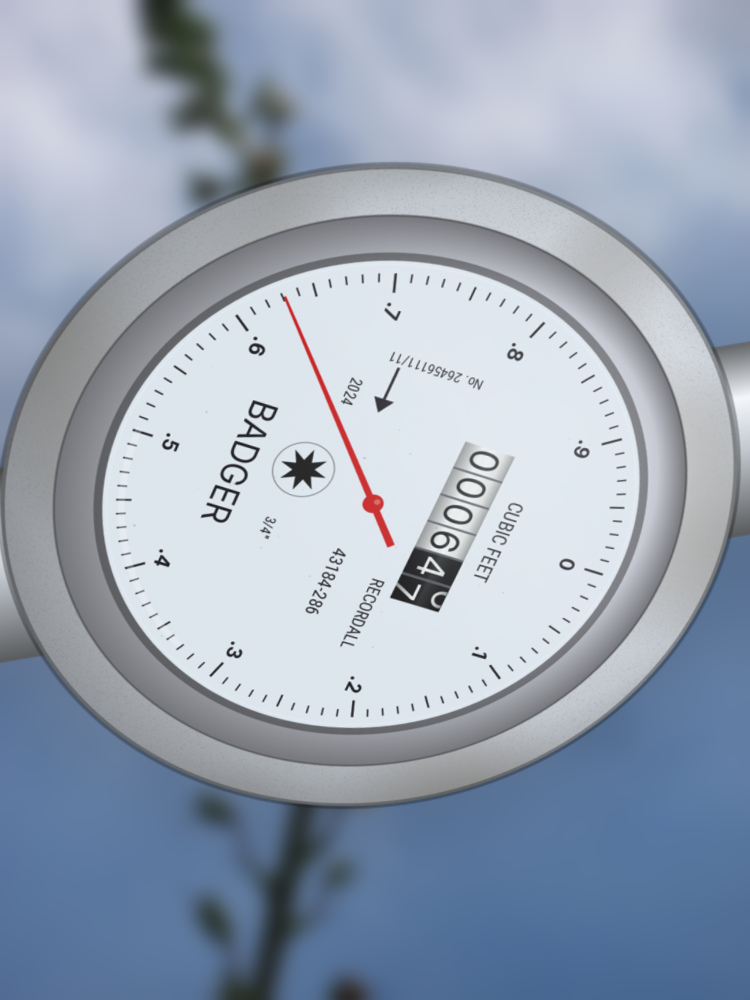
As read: 646.63 ft³
